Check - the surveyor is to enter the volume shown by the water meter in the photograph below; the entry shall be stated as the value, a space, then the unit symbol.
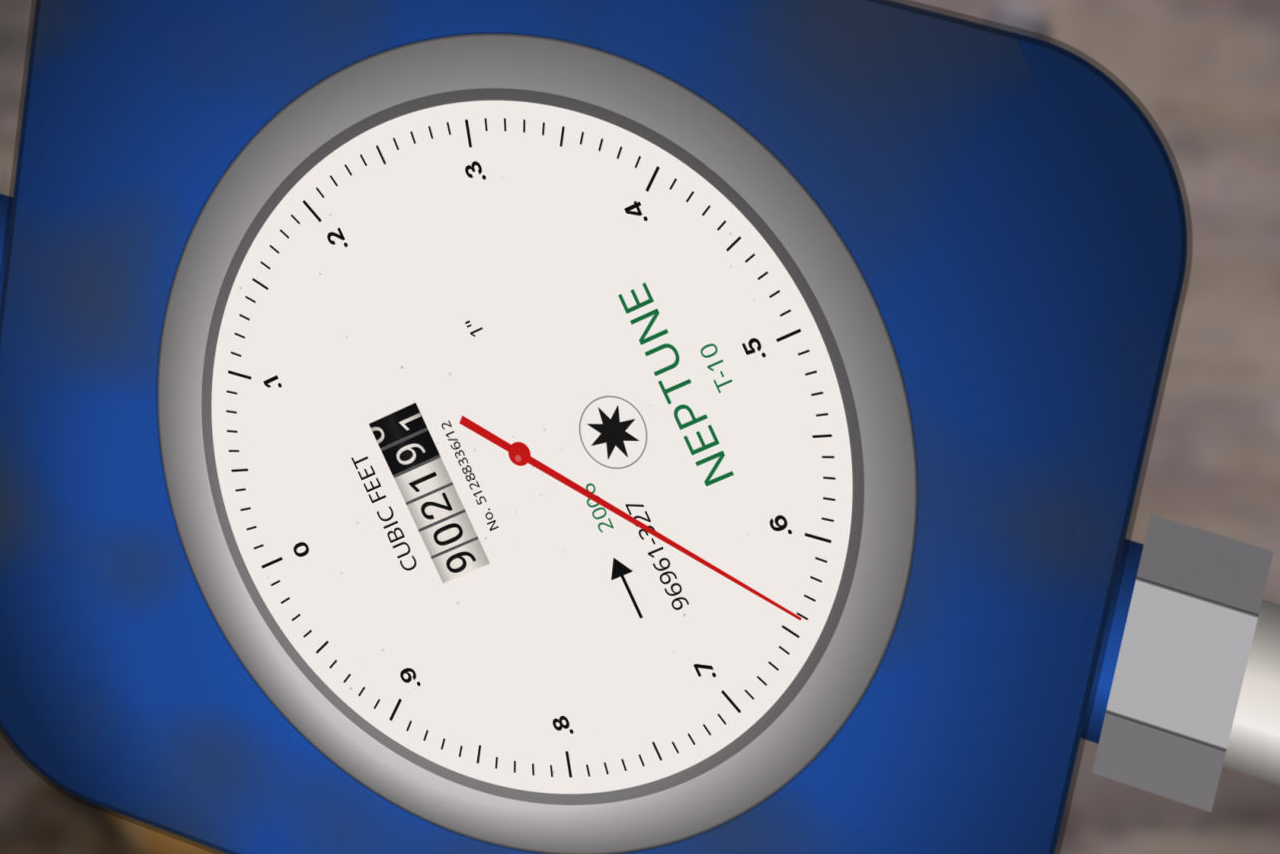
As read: 902190.64 ft³
